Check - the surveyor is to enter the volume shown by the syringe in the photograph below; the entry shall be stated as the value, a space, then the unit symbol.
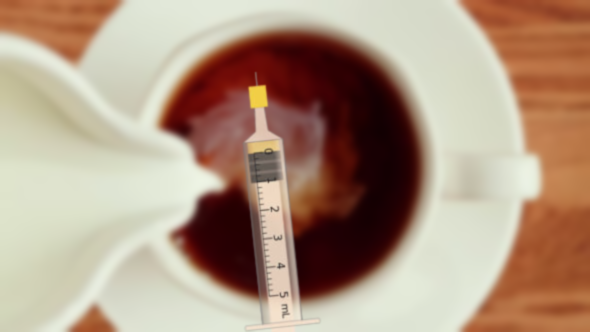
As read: 0 mL
